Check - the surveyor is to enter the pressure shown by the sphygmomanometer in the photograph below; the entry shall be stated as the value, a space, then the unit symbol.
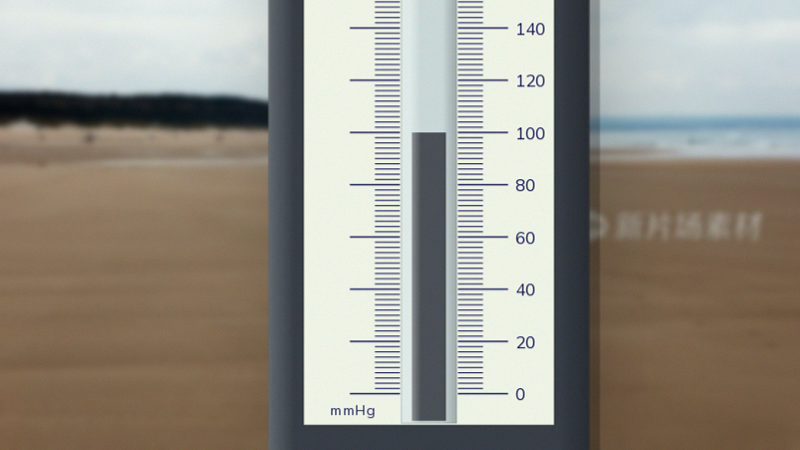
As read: 100 mmHg
